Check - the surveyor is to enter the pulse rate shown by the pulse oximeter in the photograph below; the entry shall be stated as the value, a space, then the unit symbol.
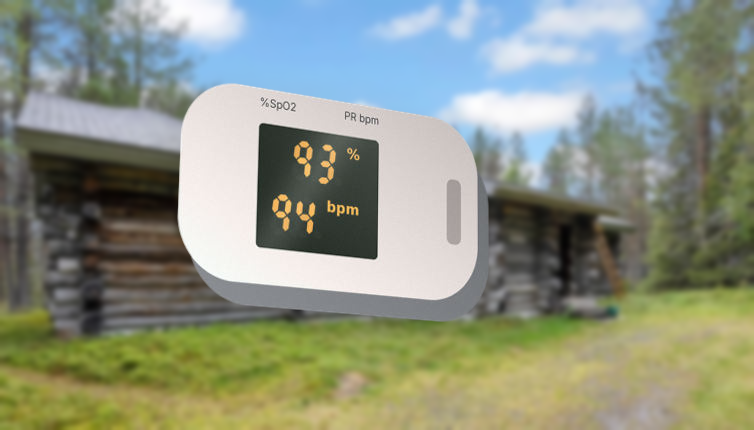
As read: 94 bpm
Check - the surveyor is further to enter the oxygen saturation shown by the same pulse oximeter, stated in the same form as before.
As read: 93 %
